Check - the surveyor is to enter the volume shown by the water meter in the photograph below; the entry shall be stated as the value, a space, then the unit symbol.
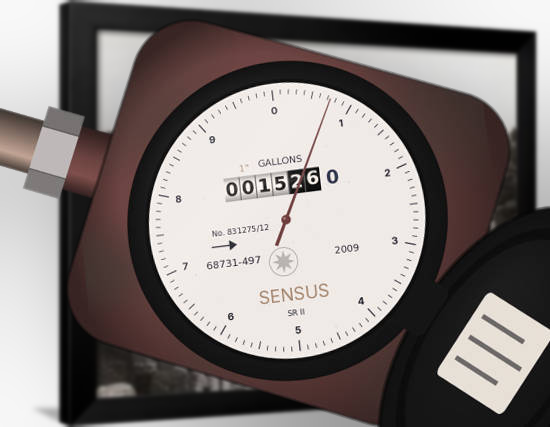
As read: 15260.7 gal
